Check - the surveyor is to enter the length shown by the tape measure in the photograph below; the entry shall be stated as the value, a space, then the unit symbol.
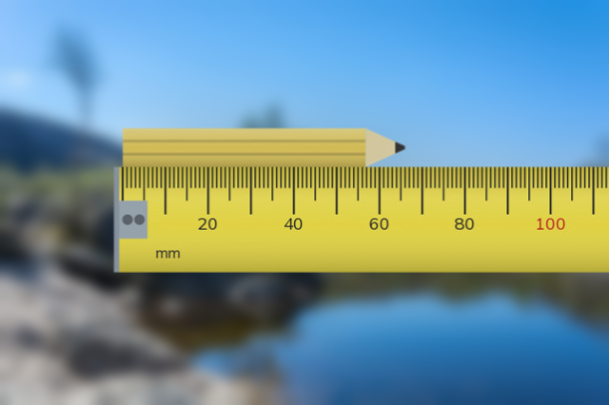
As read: 66 mm
